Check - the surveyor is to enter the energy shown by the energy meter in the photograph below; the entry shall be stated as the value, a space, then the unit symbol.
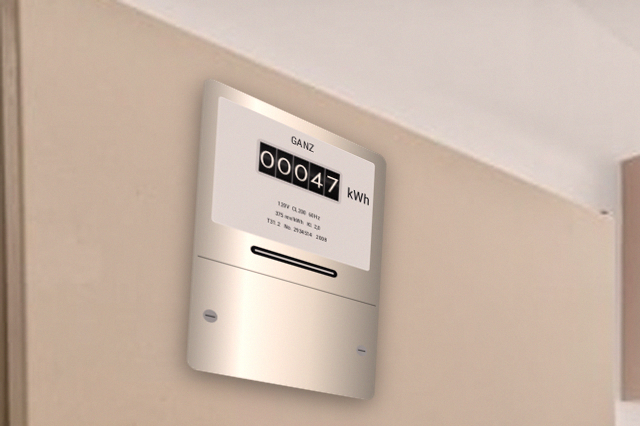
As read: 47 kWh
